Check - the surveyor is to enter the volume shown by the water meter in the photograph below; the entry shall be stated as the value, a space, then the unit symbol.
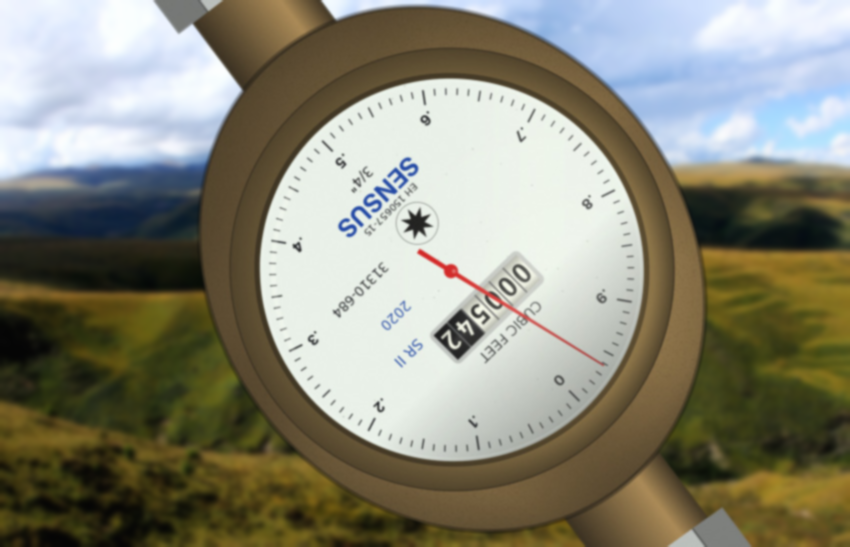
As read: 541.96 ft³
